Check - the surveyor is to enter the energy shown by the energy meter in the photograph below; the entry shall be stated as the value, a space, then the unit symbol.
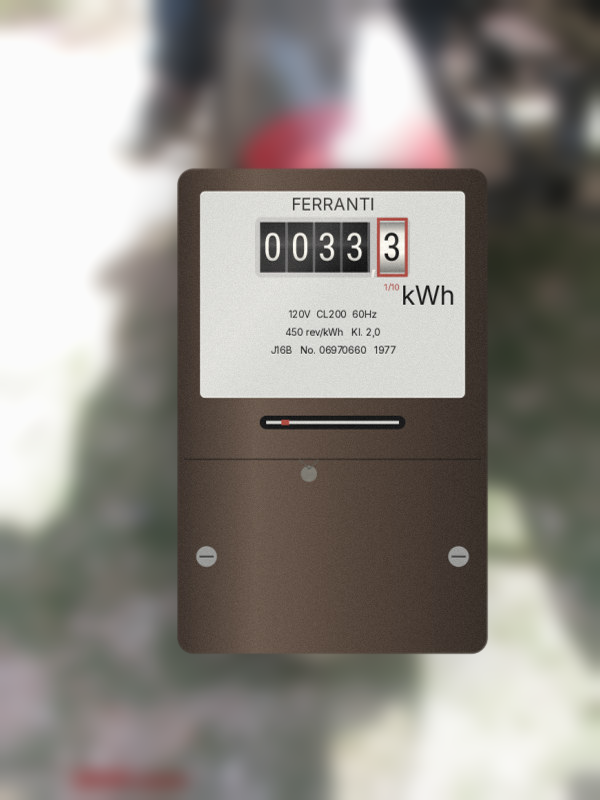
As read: 33.3 kWh
